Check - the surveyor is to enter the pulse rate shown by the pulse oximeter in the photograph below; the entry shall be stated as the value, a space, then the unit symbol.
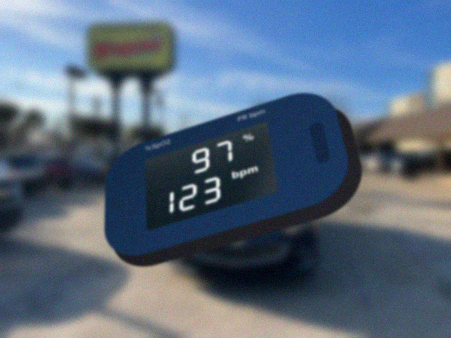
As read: 123 bpm
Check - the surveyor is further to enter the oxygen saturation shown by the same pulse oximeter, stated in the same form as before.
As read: 97 %
